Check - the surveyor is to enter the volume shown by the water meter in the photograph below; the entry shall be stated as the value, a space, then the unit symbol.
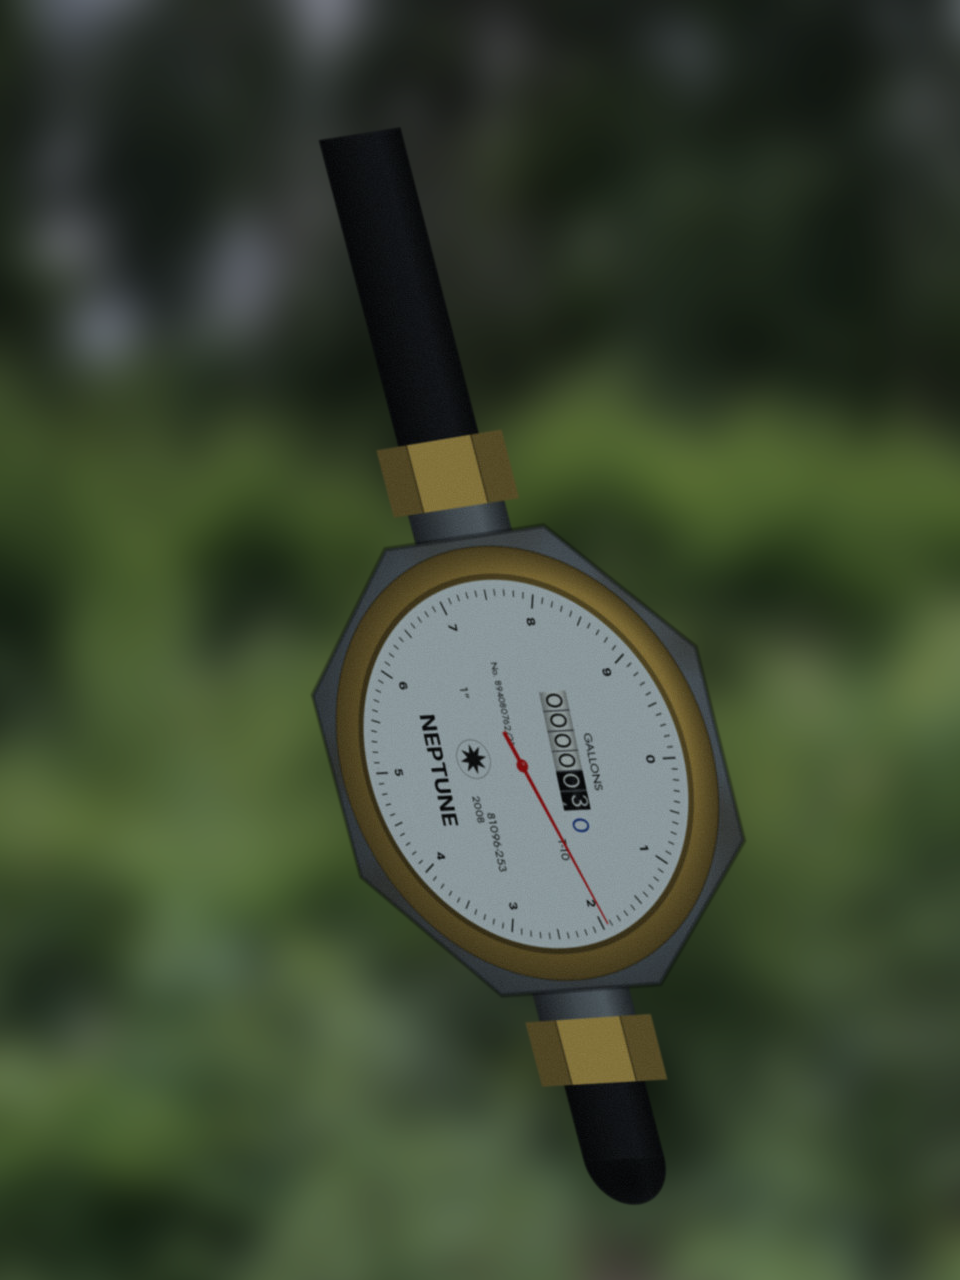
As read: 31.9 gal
